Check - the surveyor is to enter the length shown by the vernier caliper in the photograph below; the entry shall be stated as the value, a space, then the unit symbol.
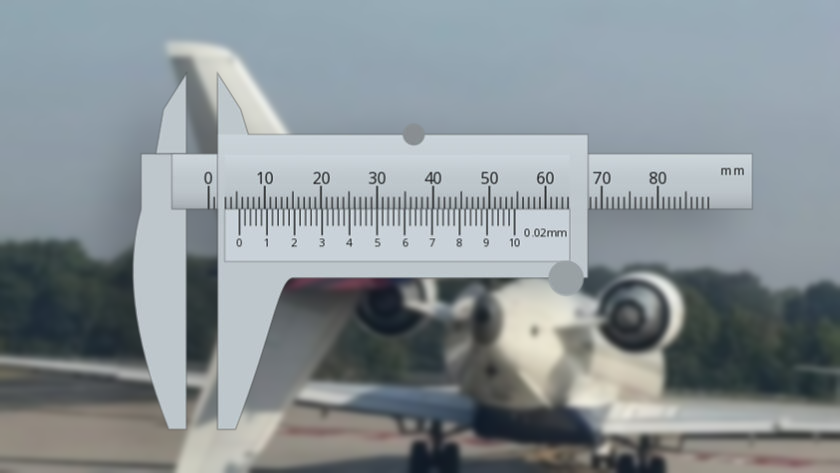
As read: 5.5 mm
